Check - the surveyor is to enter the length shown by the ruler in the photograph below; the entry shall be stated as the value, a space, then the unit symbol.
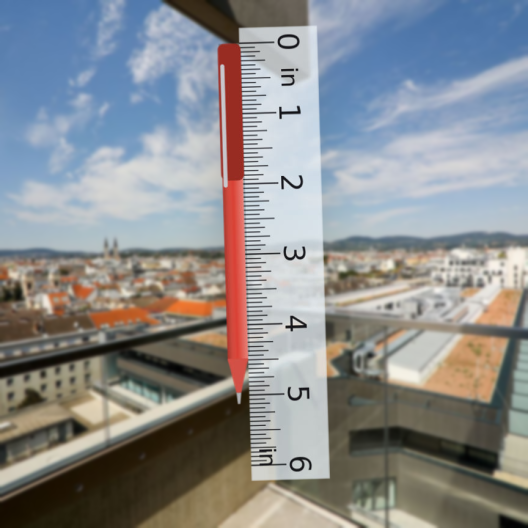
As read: 5.125 in
